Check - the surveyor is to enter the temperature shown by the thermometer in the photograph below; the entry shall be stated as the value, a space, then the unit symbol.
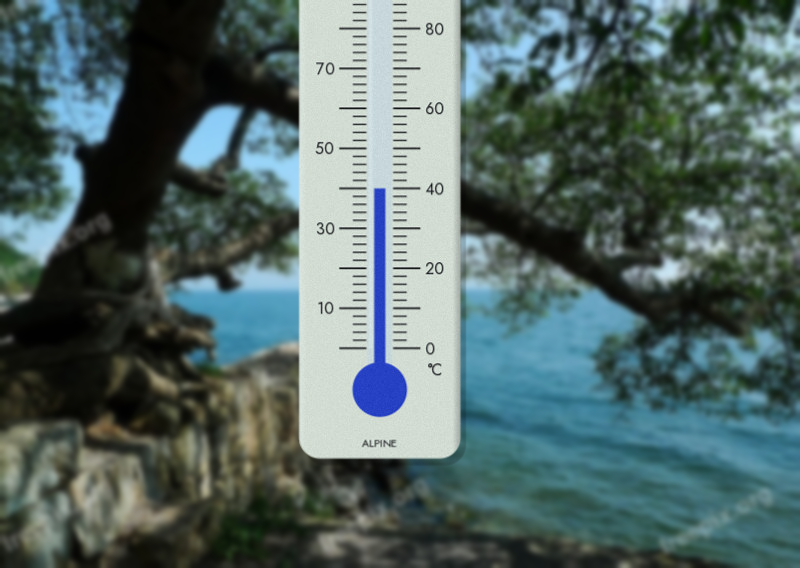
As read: 40 °C
